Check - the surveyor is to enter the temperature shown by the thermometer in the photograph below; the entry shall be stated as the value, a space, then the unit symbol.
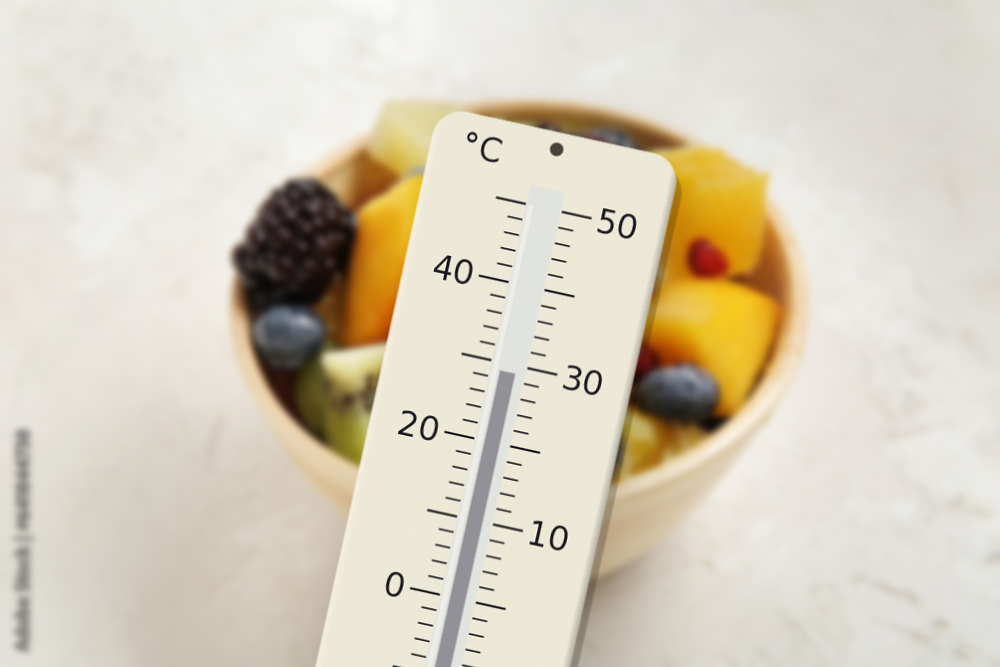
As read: 29 °C
